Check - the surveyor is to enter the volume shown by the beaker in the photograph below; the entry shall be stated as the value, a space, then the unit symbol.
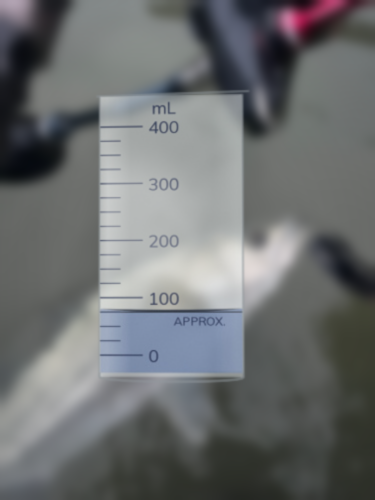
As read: 75 mL
